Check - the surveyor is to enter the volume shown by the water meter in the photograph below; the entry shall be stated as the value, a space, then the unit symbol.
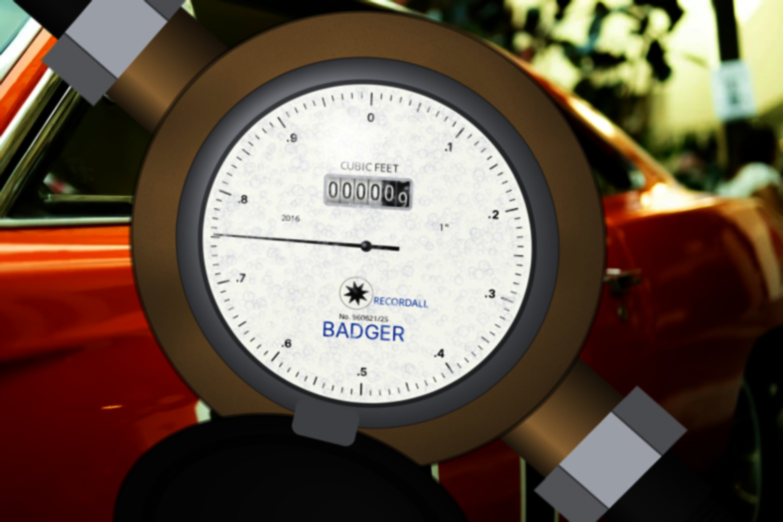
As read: 8.75 ft³
